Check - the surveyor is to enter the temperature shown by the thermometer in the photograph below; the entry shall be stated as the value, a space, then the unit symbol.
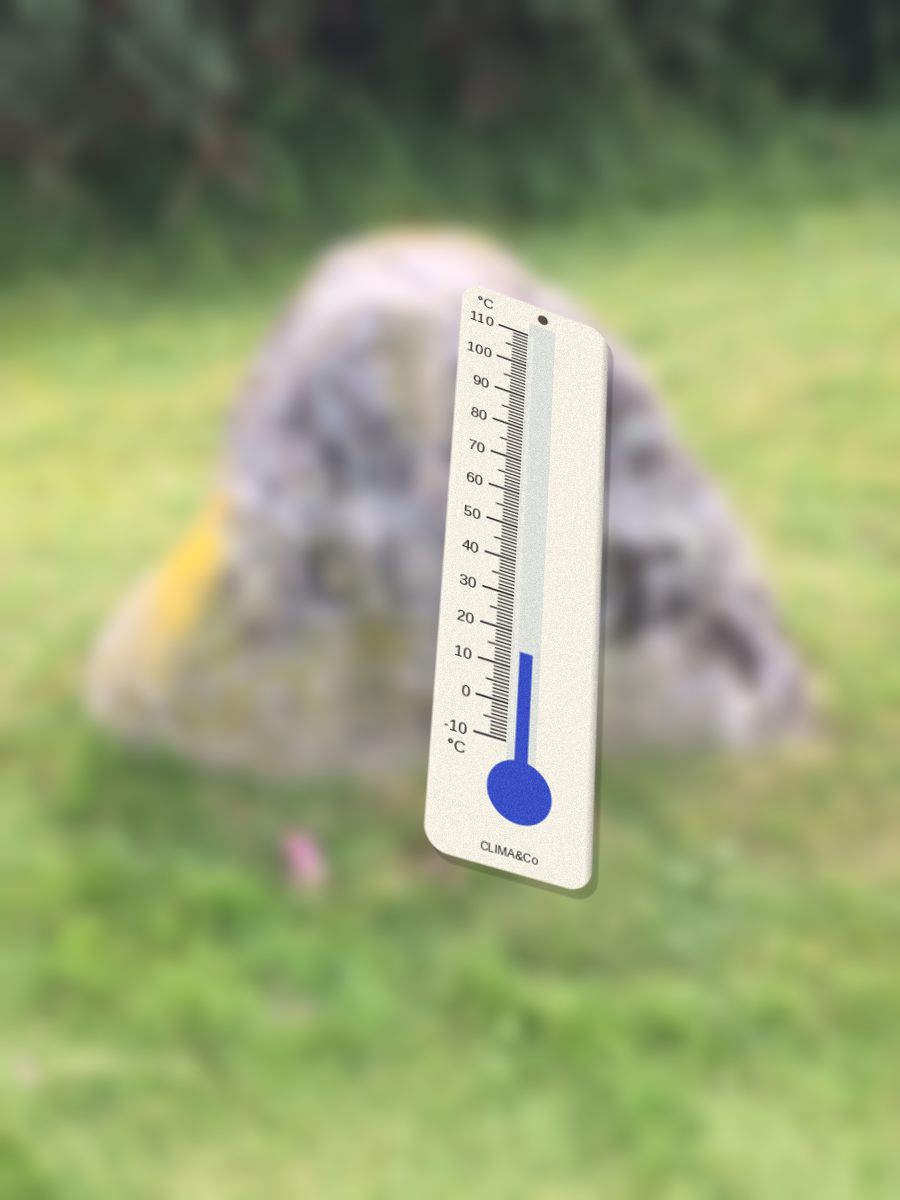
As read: 15 °C
